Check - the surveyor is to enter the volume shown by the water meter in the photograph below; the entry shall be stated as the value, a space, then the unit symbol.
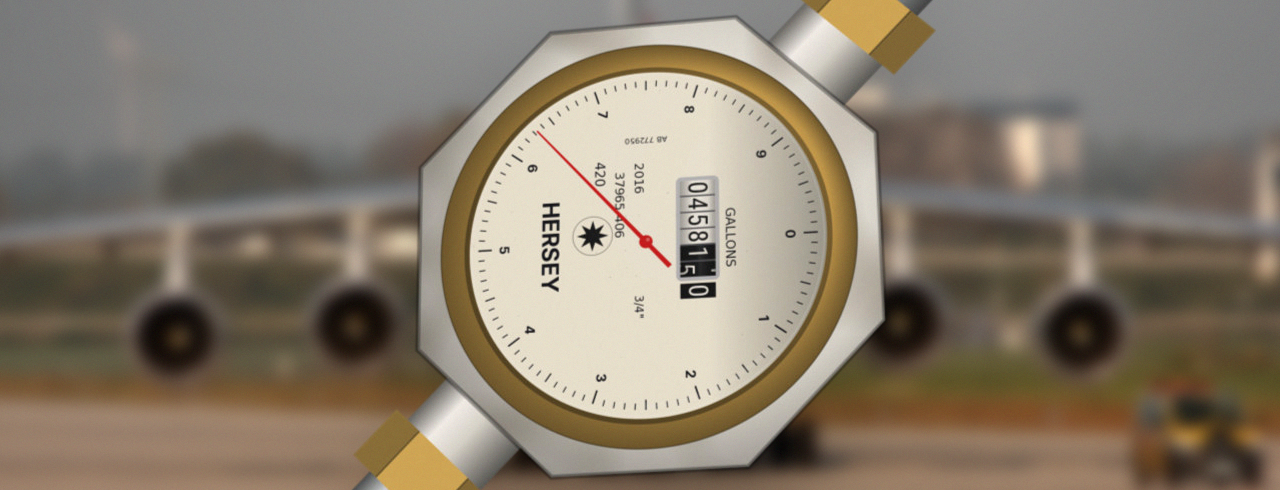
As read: 458146.3 gal
